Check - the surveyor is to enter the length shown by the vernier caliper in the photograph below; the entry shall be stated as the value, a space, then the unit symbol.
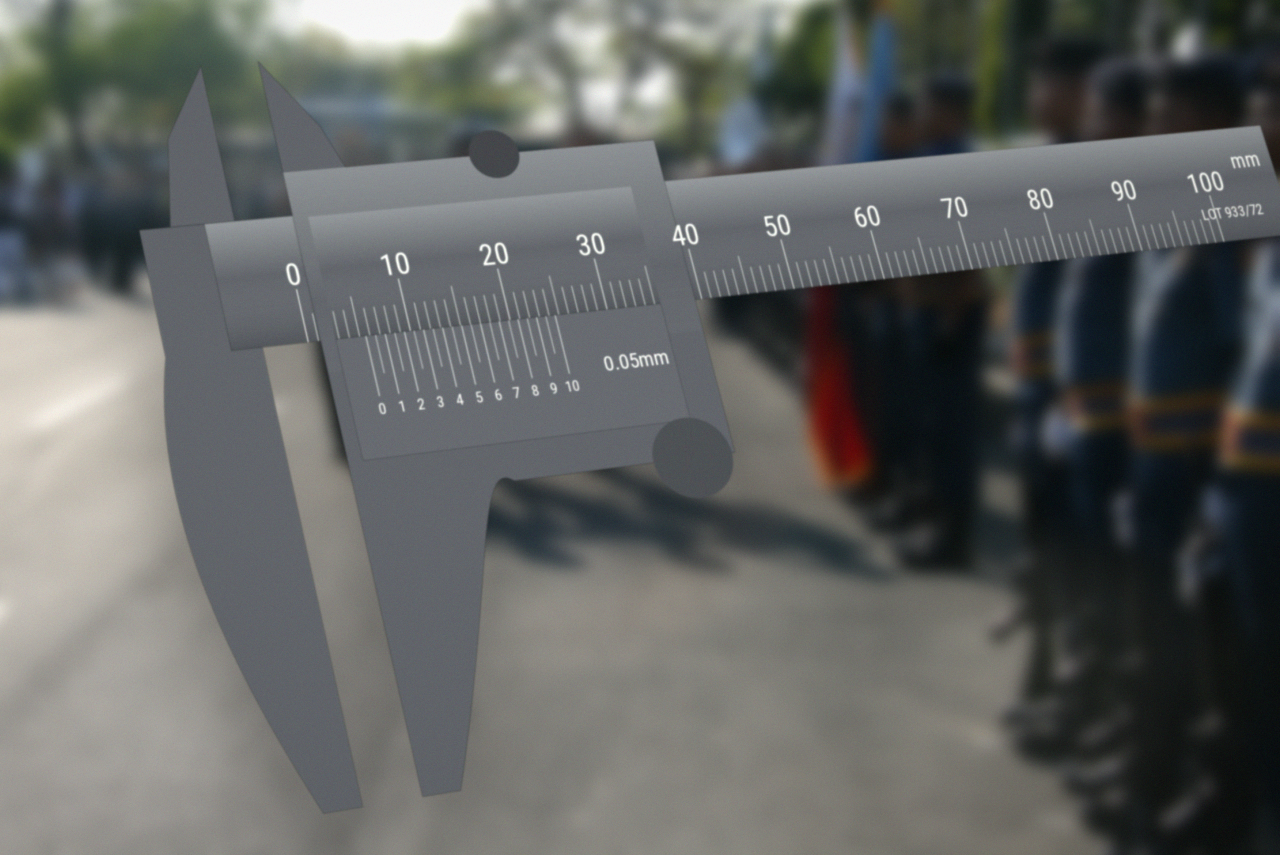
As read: 5.6 mm
